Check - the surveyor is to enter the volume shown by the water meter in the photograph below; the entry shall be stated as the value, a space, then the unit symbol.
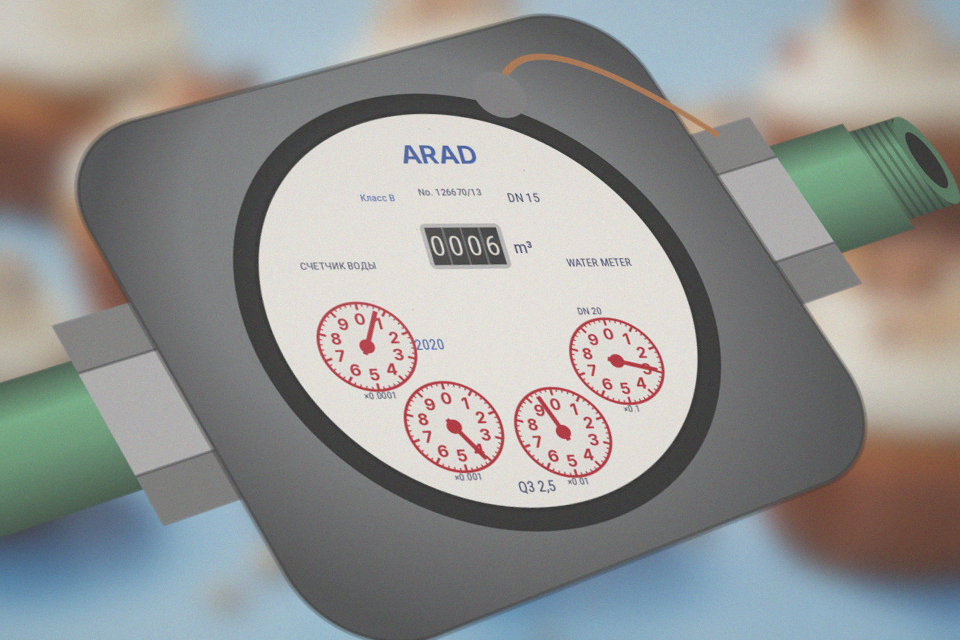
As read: 6.2940 m³
